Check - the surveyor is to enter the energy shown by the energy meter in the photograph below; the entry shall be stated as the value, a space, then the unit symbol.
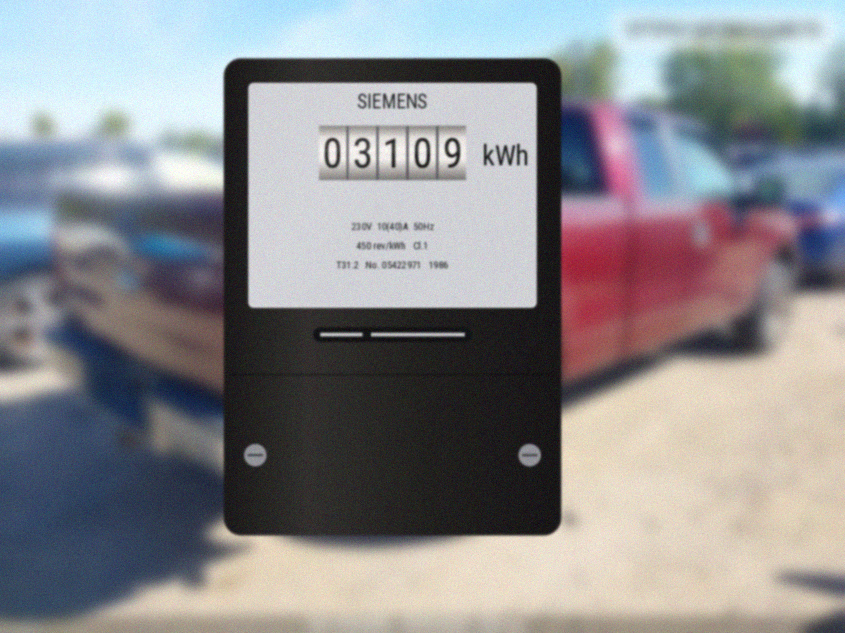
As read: 3109 kWh
